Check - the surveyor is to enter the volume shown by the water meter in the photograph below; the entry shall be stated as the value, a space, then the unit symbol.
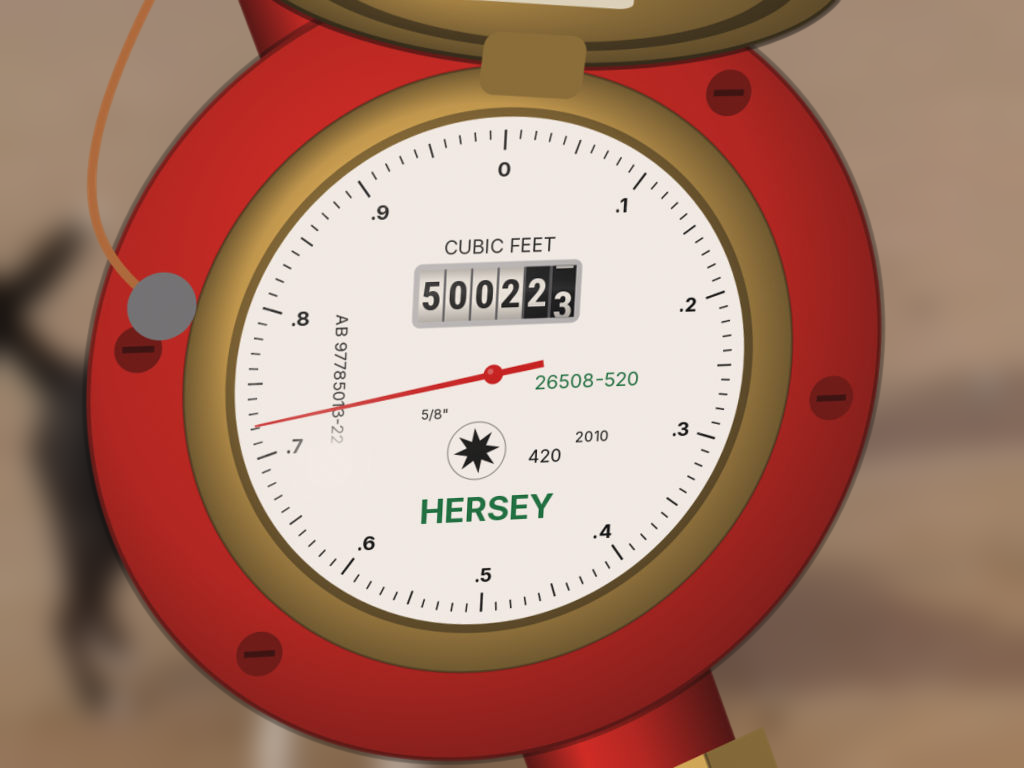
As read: 500222.72 ft³
